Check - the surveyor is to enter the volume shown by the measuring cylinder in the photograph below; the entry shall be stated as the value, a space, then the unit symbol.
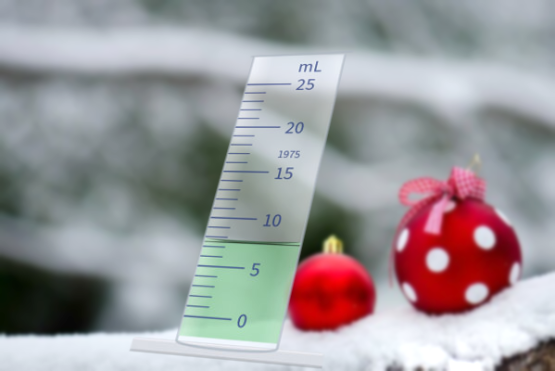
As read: 7.5 mL
